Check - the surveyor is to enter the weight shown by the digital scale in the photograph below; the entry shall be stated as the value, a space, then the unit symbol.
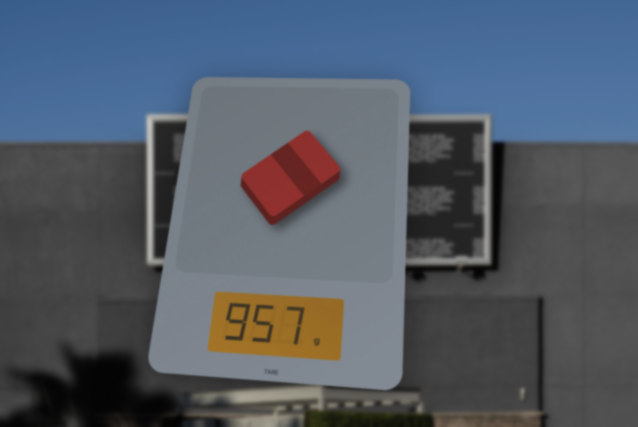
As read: 957 g
